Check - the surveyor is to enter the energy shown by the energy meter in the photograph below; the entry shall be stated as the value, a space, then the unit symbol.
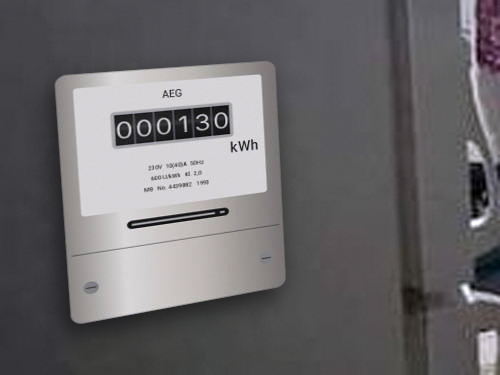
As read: 130 kWh
